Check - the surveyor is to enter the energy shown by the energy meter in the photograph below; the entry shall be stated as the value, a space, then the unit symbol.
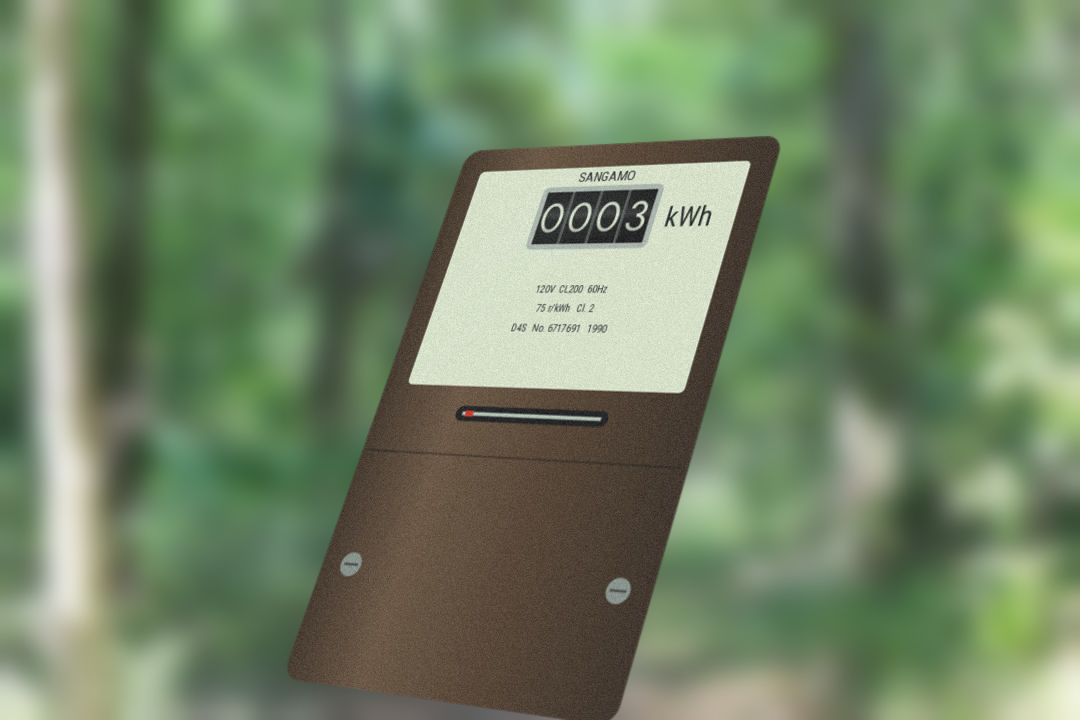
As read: 3 kWh
